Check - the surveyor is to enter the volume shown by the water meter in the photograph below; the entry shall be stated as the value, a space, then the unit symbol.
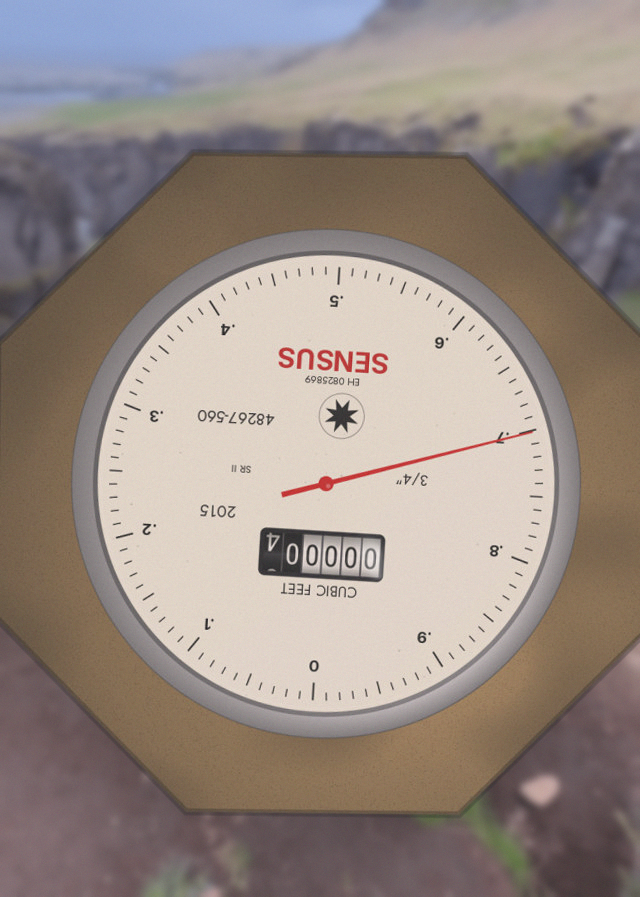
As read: 3.70 ft³
